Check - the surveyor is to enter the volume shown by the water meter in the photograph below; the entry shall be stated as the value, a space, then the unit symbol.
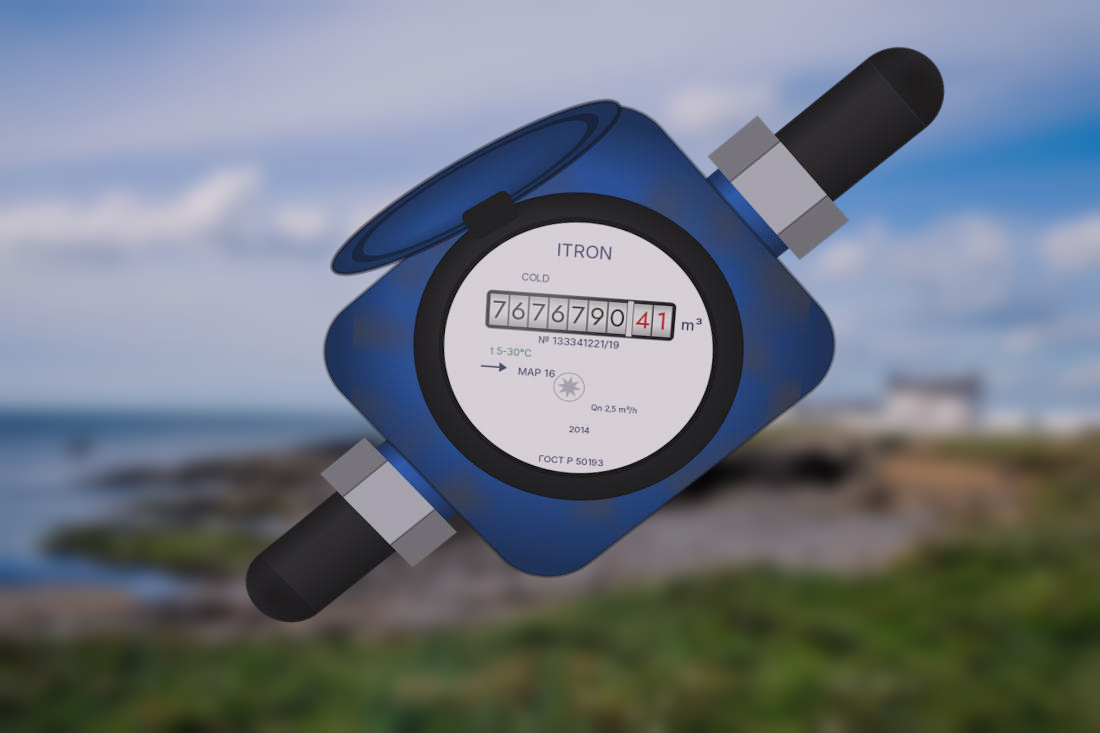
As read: 7676790.41 m³
